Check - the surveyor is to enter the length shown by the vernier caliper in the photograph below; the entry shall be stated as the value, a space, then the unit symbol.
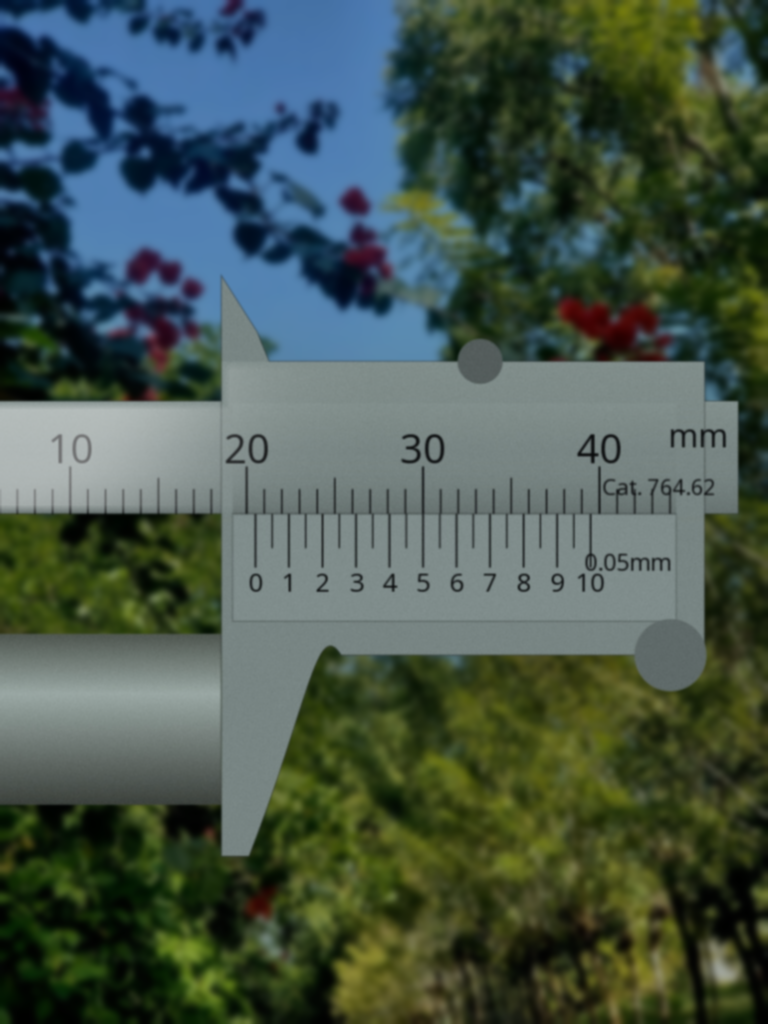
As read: 20.5 mm
